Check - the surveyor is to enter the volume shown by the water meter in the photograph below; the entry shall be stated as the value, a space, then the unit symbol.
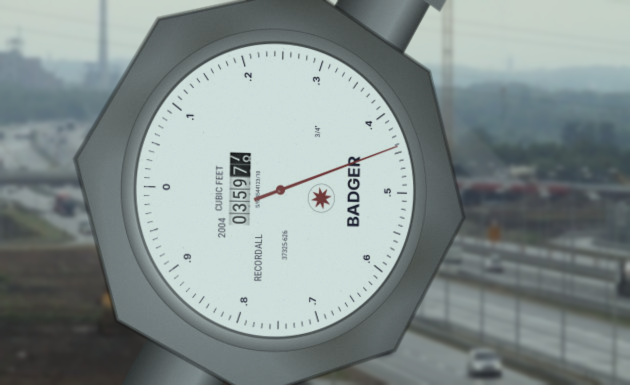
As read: 35977.44 ft³
